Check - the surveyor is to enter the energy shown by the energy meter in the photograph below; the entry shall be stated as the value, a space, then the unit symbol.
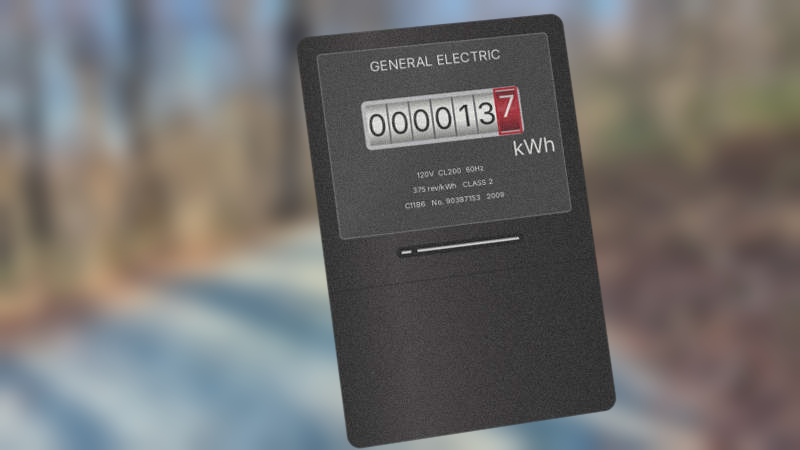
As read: 13.7 kWh
